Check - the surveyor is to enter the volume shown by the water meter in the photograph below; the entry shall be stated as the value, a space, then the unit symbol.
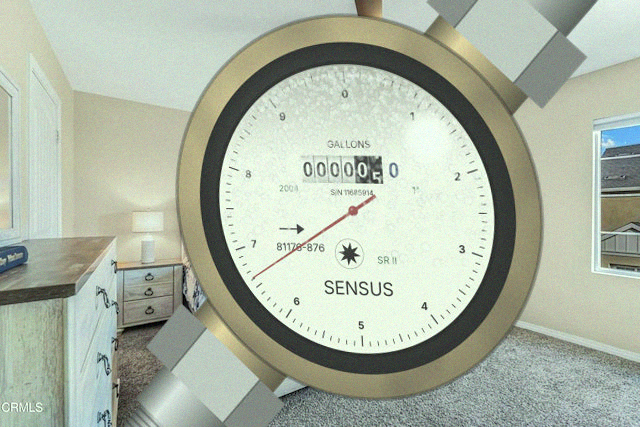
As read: 46.6 gal
